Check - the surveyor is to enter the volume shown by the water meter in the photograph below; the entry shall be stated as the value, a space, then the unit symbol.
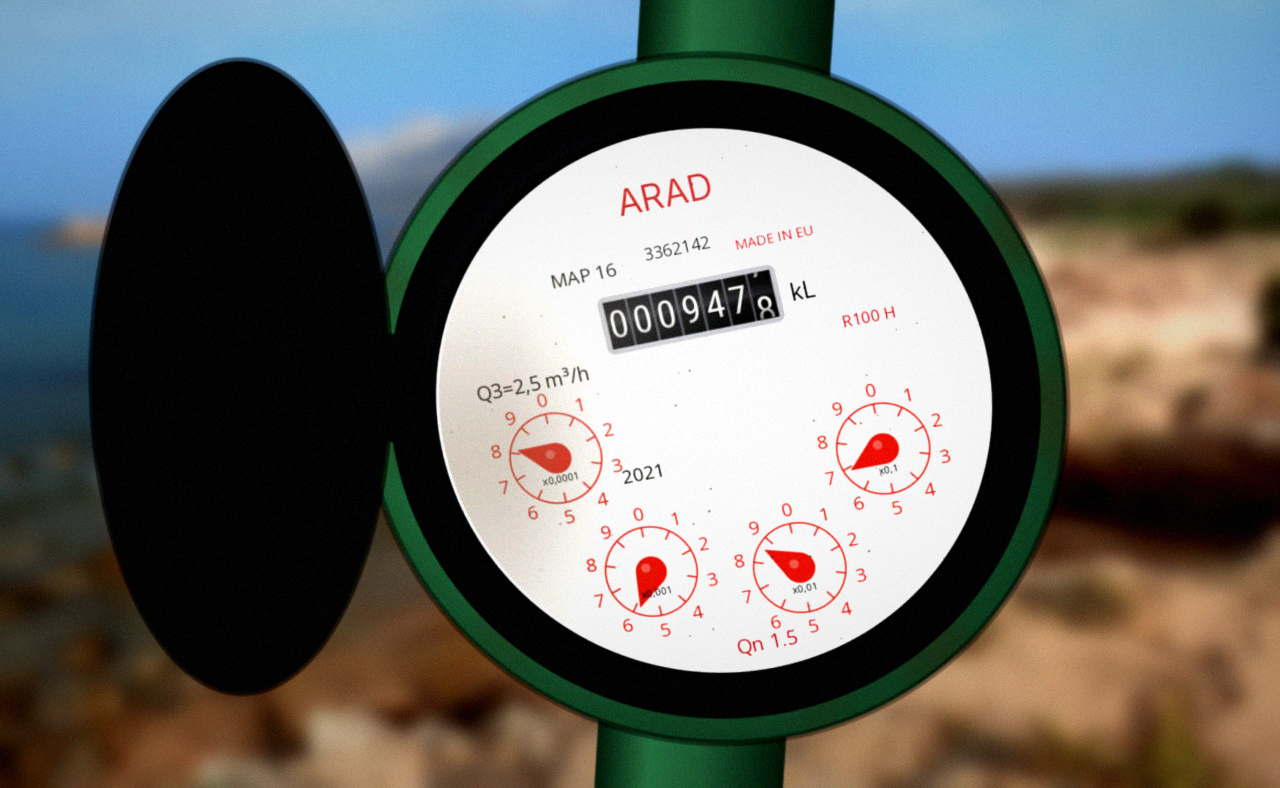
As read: 9477.6858 kL
